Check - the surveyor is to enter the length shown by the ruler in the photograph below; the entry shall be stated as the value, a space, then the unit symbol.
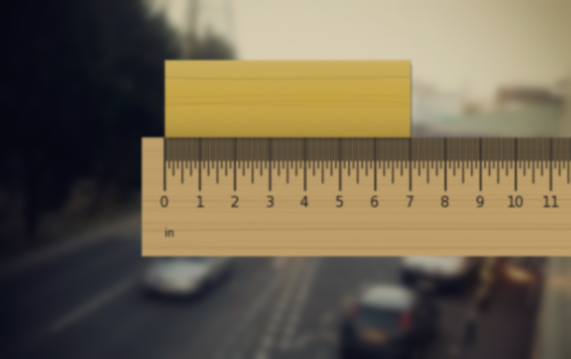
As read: 7 in
